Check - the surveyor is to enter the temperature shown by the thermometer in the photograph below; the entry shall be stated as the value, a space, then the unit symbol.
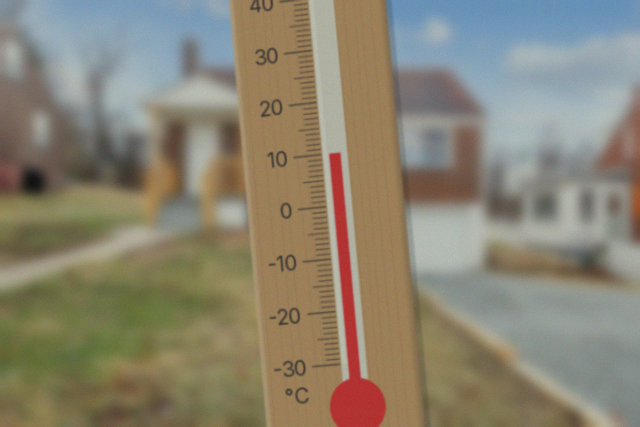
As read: 10 °C
